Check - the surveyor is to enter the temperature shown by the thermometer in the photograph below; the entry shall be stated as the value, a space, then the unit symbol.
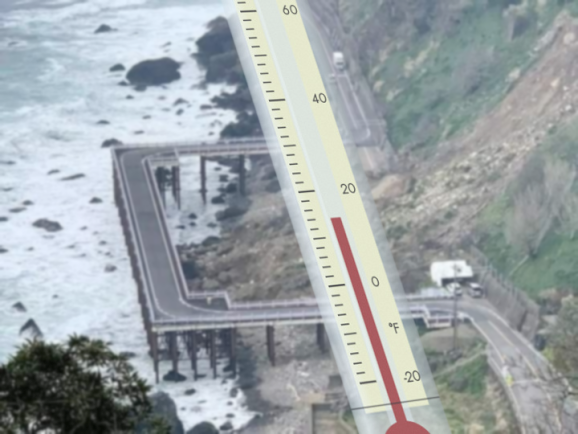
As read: 14 °F
